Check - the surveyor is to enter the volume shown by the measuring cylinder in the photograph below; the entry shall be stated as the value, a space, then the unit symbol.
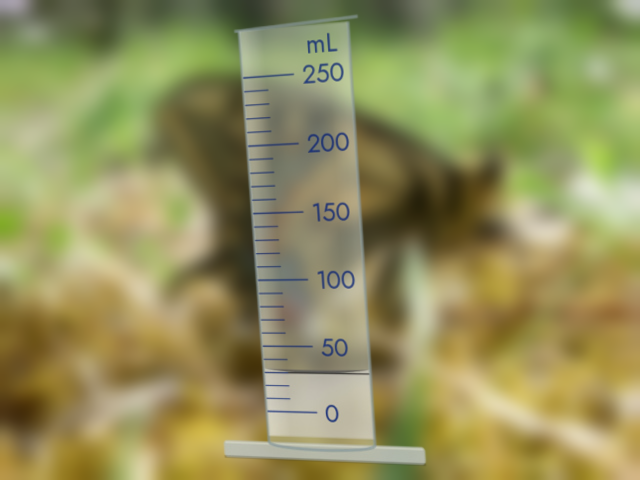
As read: 30 mL
